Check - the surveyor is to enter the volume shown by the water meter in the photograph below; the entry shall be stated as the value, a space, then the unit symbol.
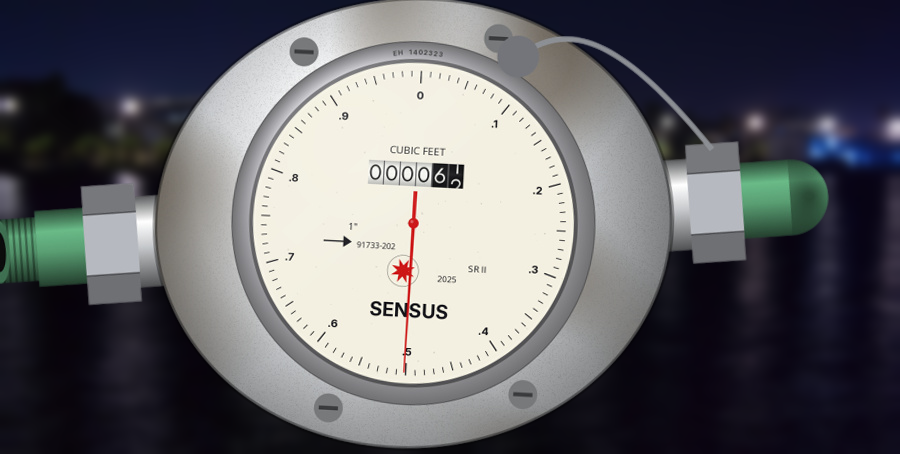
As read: 61.50 ft³
